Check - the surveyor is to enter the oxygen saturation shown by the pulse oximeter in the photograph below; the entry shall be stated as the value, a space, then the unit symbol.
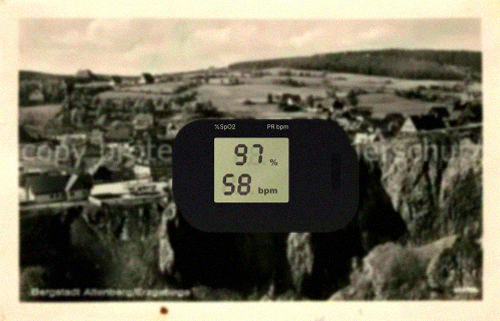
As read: 97 %
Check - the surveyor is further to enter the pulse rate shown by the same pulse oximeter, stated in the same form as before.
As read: 58 bpm
